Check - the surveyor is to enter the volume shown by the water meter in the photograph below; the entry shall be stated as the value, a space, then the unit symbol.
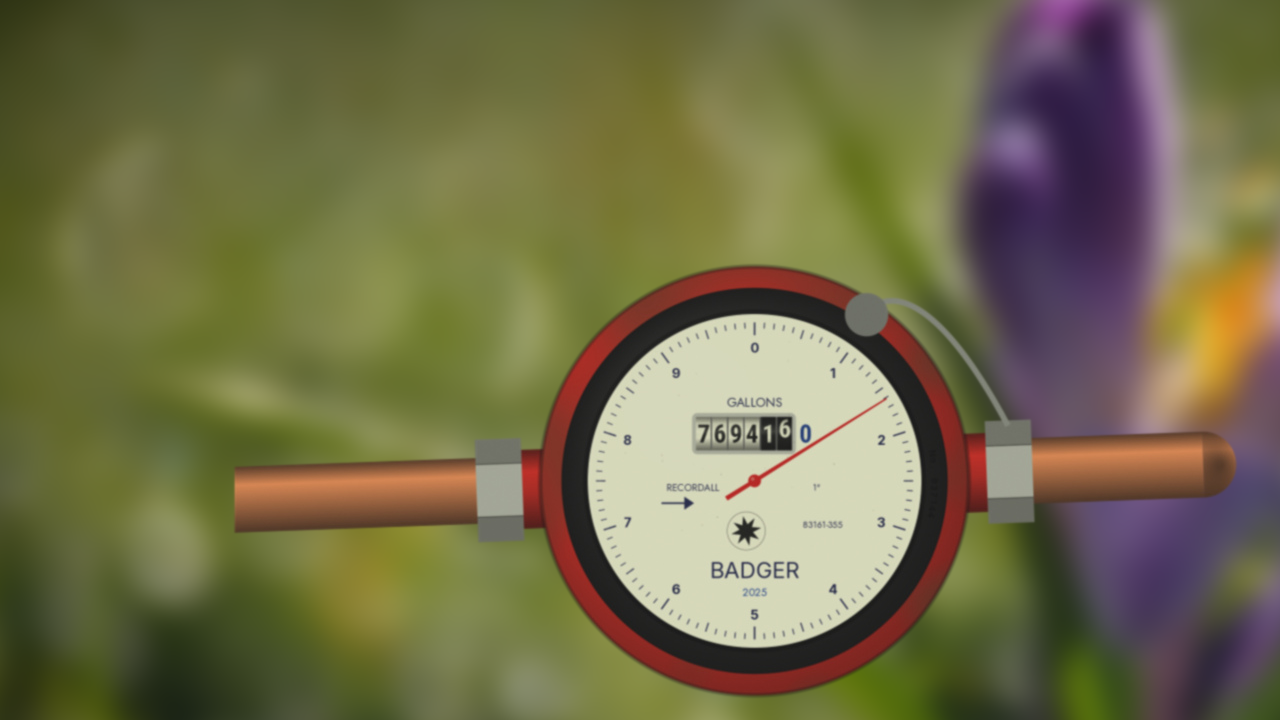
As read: 7694161.6 gal
